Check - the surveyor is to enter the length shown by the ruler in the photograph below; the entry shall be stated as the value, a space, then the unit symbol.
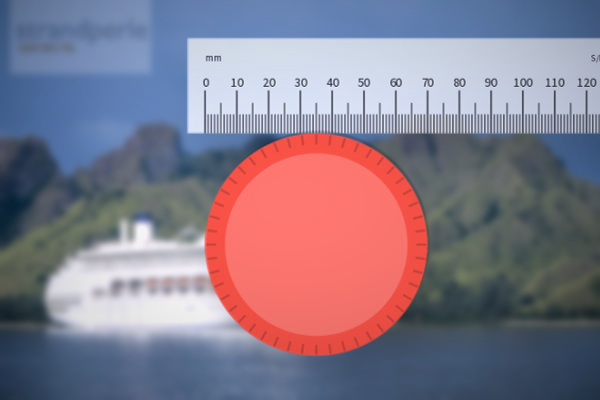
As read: 70 mm
